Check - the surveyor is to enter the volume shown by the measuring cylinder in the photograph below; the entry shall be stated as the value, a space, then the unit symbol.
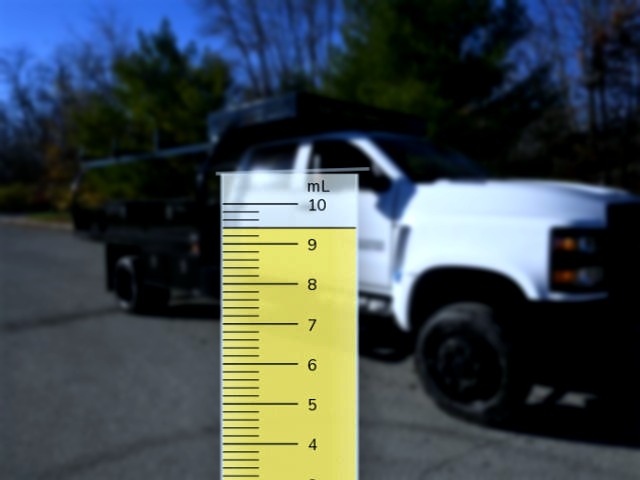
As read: 9.4 mL
